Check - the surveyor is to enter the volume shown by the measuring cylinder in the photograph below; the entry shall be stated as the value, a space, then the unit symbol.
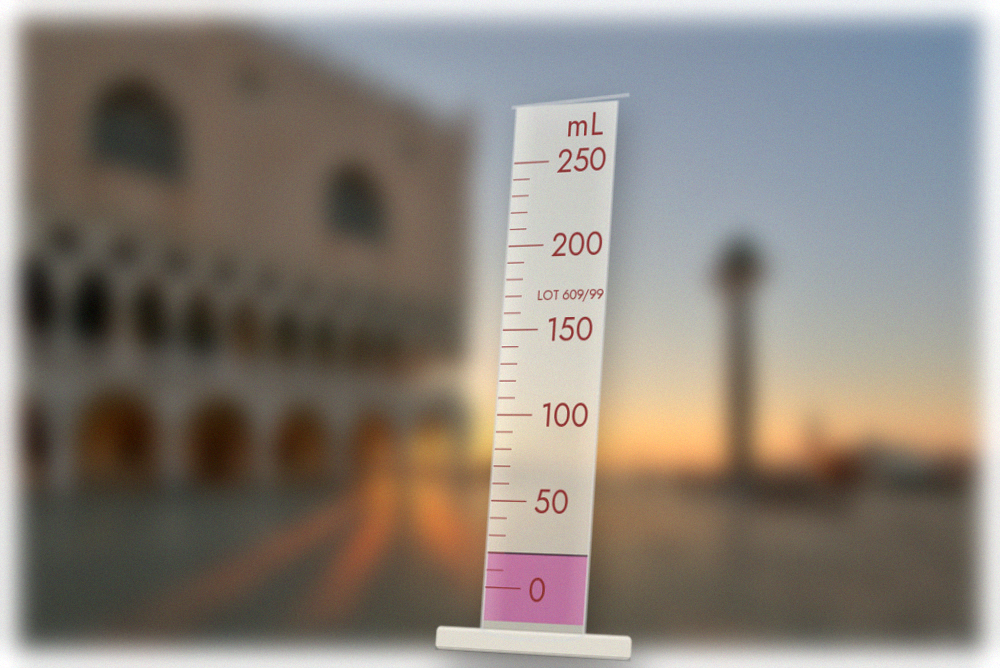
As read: 20 mL
